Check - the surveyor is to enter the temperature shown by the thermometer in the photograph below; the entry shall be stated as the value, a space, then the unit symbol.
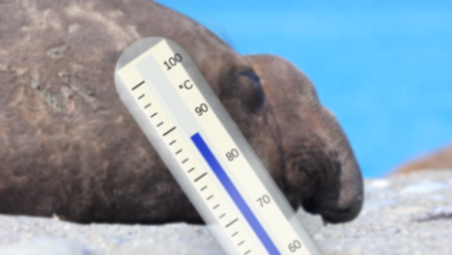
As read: 87 °C
